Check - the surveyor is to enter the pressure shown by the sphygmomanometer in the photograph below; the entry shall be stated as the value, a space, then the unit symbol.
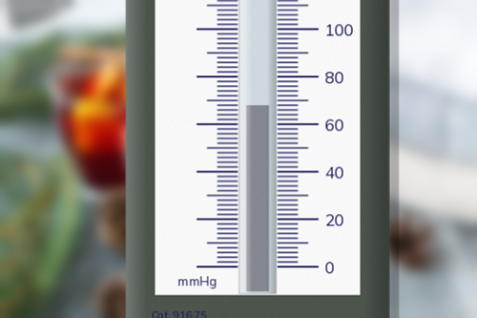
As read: 68 mmHg
